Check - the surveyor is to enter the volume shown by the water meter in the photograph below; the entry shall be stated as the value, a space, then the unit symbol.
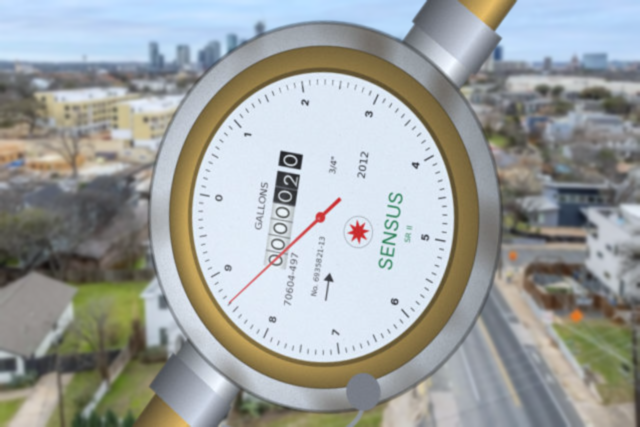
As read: 18.6 gal
